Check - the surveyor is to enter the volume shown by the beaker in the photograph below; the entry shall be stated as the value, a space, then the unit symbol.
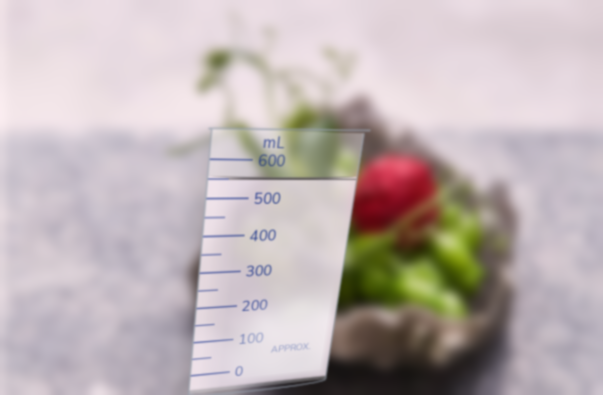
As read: 550 mL
